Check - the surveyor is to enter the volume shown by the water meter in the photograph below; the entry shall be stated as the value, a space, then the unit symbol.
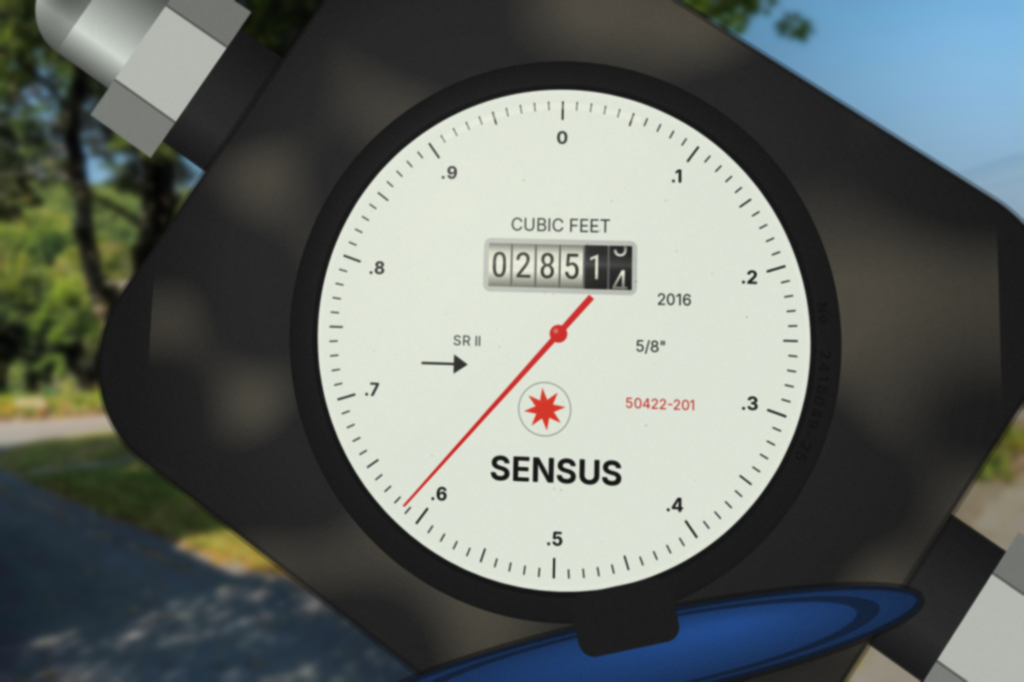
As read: 28513.61 ft³
